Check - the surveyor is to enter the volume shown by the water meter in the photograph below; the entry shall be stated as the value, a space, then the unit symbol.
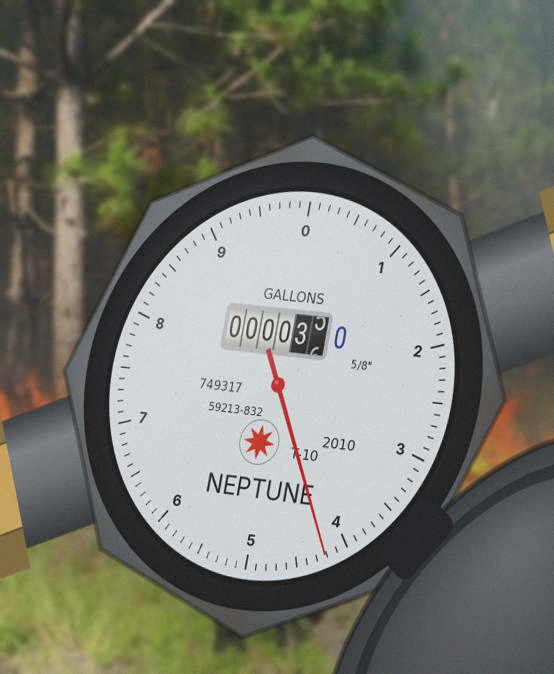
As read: 354.2 gal
